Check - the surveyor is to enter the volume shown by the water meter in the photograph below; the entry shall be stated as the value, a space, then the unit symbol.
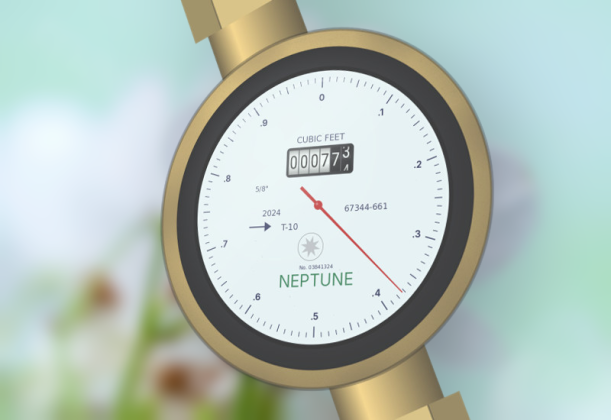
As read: 773.37 ft³
